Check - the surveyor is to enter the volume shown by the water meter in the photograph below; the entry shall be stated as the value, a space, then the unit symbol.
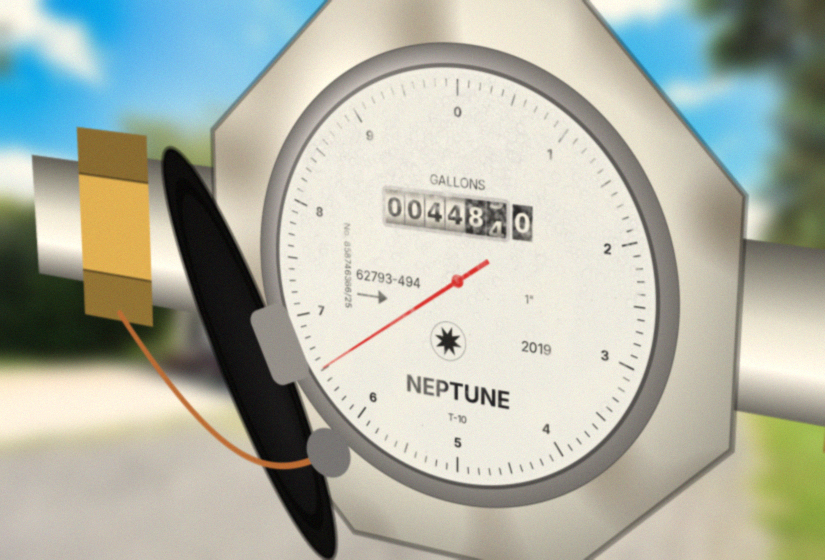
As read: 44836.5 gal
